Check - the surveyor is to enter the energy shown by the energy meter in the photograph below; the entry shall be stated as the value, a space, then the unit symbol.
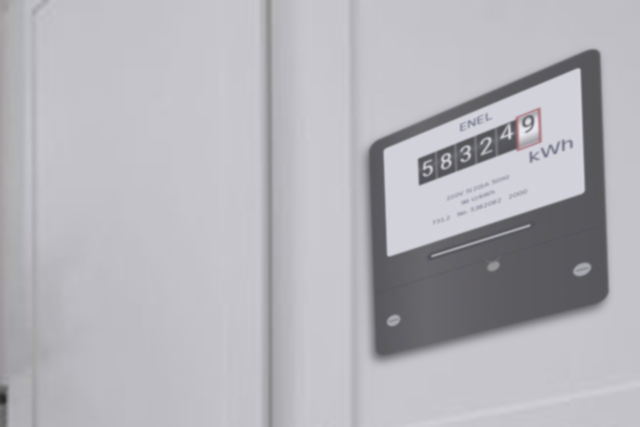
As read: 58324.9 kWh
